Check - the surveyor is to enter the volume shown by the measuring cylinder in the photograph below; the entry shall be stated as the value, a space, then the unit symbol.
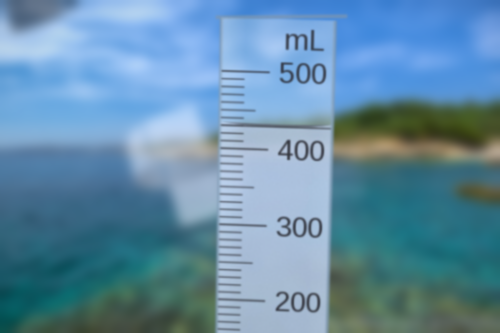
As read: 430 mL
